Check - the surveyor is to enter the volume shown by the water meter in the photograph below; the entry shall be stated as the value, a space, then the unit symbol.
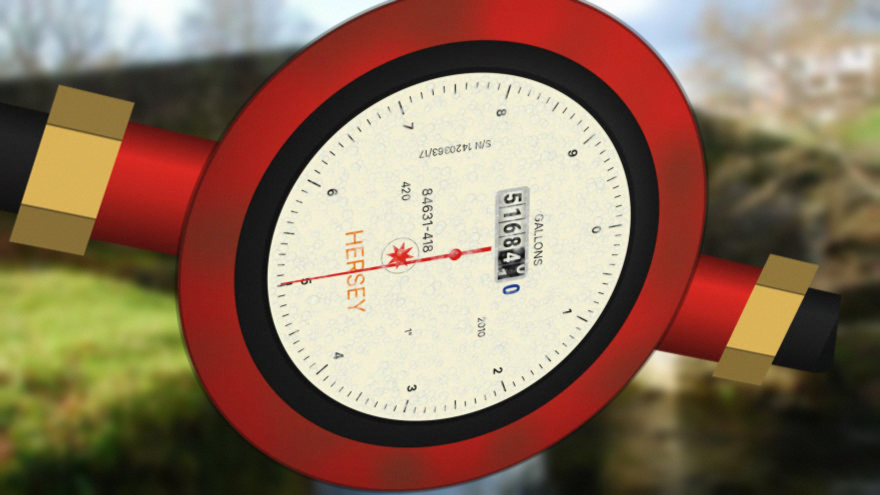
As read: 5168405.0 gal
